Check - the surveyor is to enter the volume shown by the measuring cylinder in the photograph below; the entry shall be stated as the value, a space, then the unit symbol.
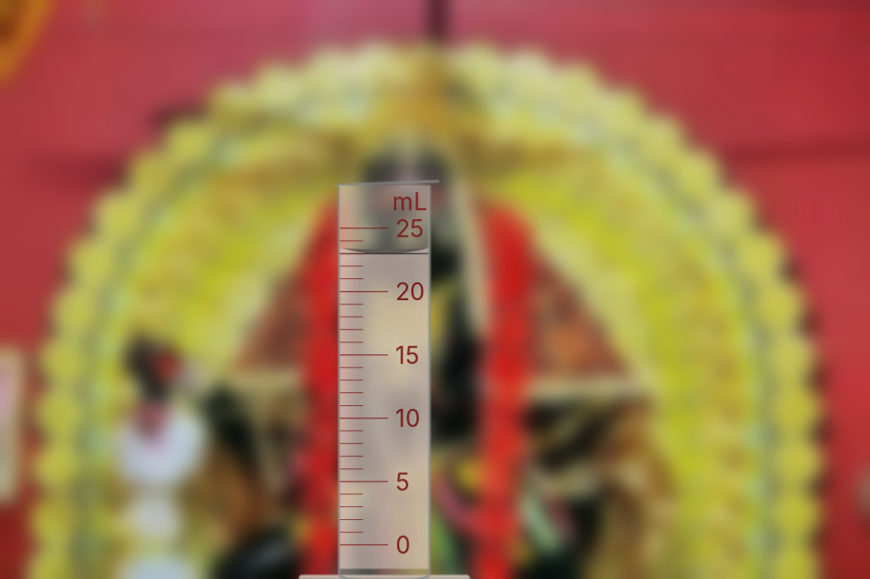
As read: 23 mL
